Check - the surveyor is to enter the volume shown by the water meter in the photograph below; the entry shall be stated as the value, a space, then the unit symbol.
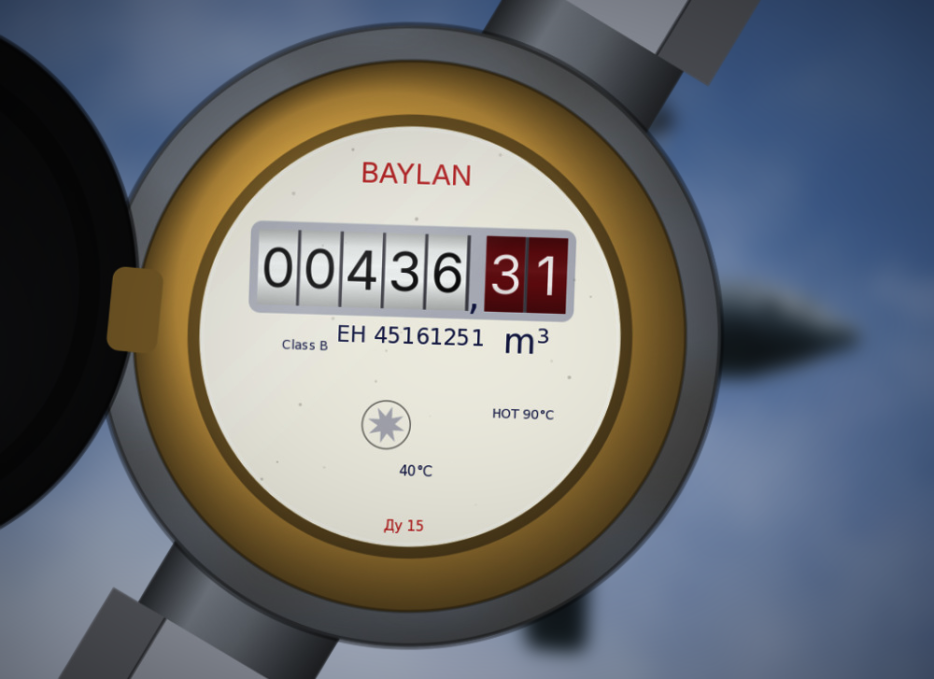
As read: 436.31 m³
